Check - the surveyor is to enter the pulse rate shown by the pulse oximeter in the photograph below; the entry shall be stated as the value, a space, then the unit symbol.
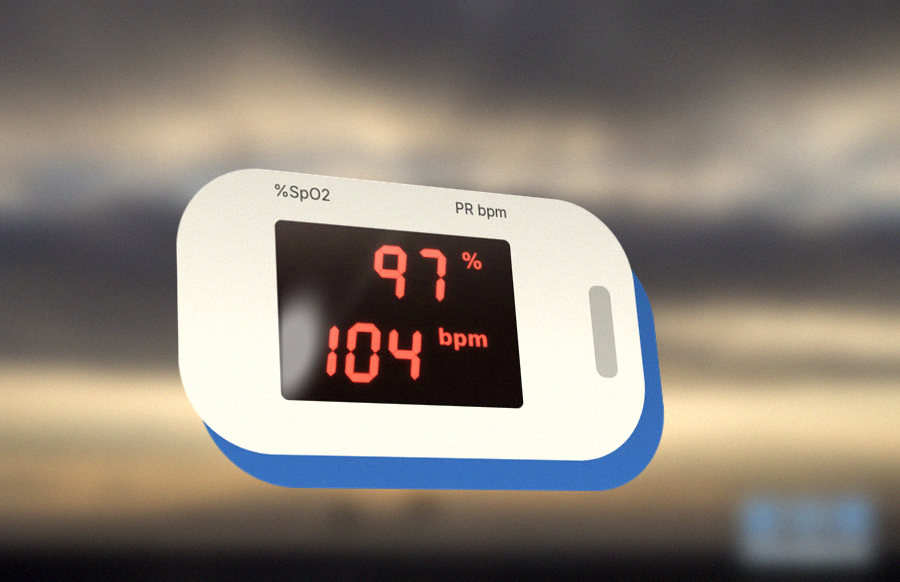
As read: 104 bpm
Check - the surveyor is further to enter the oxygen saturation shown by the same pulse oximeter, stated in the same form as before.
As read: 97 %
